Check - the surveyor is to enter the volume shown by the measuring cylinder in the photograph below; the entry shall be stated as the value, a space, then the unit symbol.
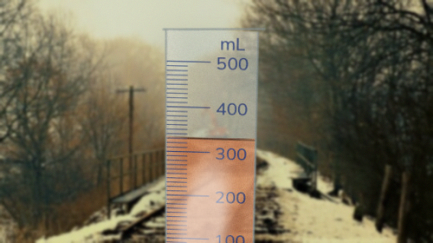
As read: 330 mL
